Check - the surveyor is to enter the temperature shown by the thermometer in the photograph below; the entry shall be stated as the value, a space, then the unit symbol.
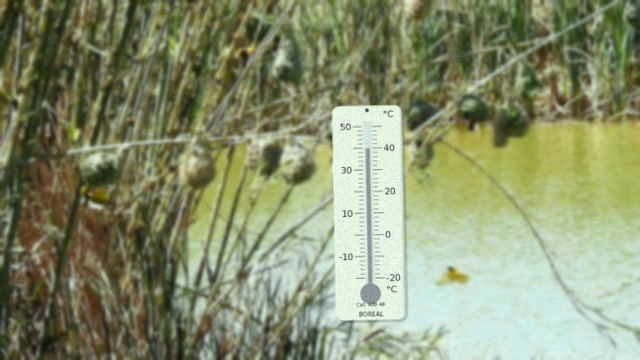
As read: 40 °C
